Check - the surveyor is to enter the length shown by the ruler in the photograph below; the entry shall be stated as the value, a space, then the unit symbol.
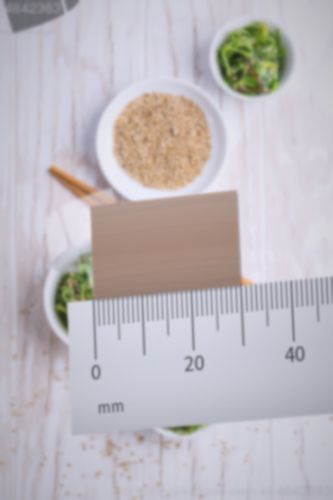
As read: 30 mm
